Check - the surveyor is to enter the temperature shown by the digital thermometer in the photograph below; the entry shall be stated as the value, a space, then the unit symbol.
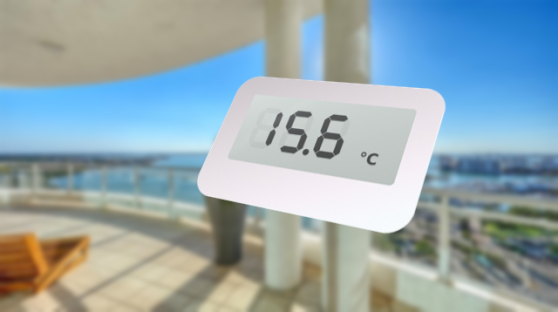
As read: 15.6 °C
